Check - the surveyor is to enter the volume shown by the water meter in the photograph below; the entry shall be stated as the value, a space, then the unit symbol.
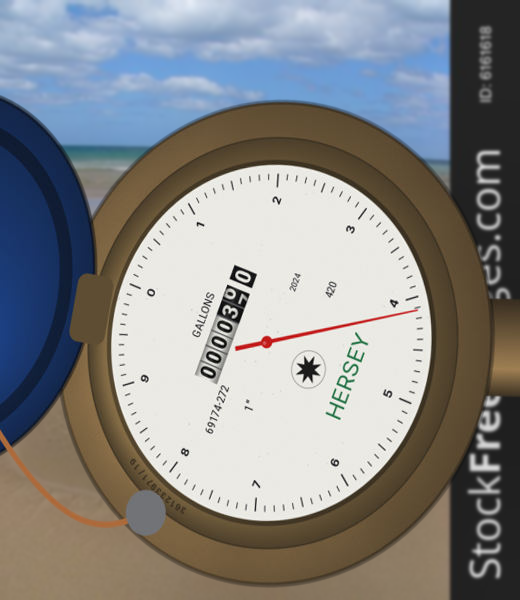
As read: 364.1 gal
